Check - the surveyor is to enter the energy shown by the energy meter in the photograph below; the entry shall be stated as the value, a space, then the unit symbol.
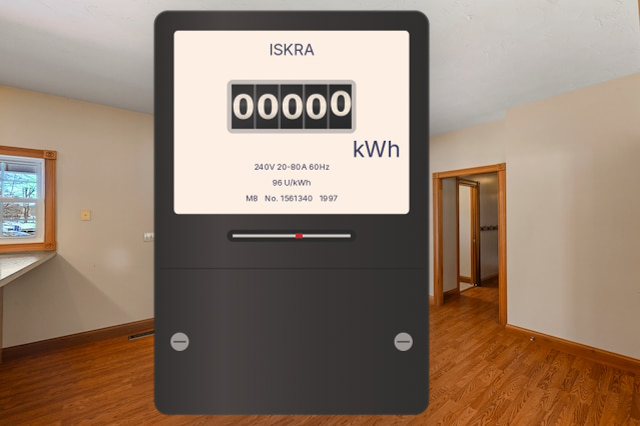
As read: 0 kWh
